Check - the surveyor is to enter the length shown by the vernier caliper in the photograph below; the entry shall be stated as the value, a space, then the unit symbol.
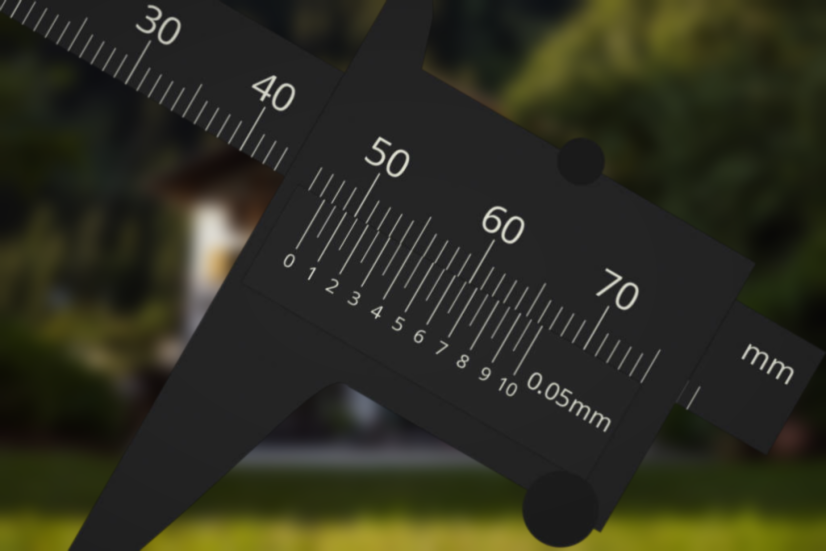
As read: 47.4 mm
